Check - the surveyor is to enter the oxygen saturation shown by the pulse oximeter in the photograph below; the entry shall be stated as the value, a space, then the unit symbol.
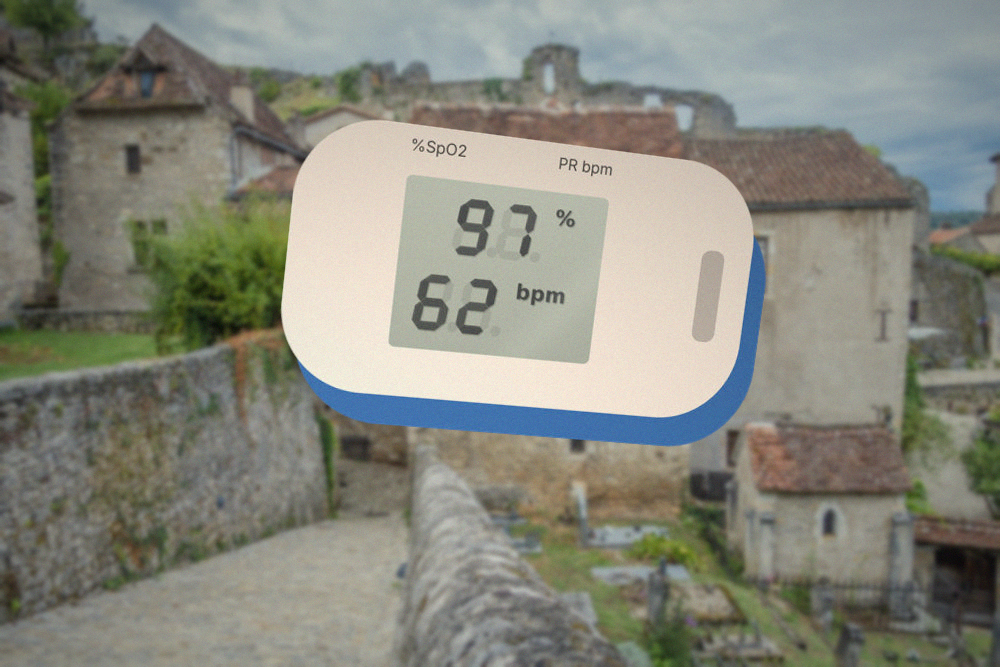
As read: 97 %
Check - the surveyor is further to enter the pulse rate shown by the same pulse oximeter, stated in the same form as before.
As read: 62 bpm
